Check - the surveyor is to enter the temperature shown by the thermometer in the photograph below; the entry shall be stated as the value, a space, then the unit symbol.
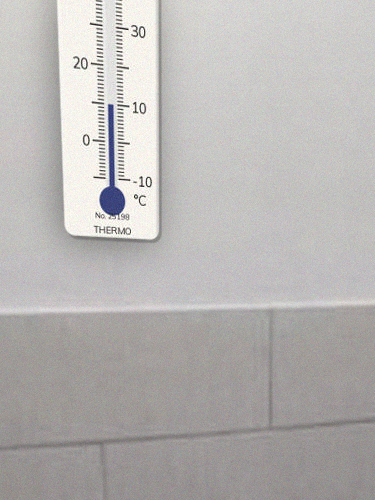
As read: 10 °C
